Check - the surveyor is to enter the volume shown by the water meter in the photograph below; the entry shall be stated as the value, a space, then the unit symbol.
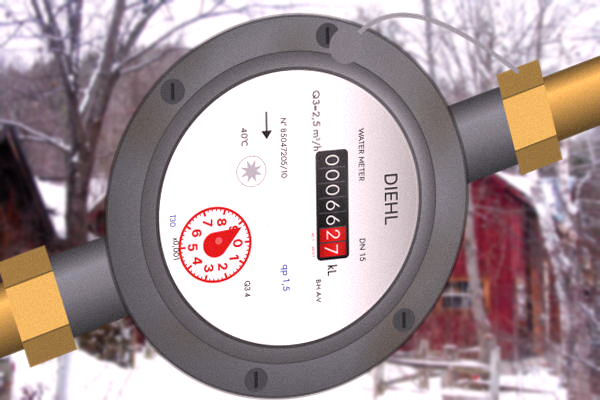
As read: 66.269 kL
